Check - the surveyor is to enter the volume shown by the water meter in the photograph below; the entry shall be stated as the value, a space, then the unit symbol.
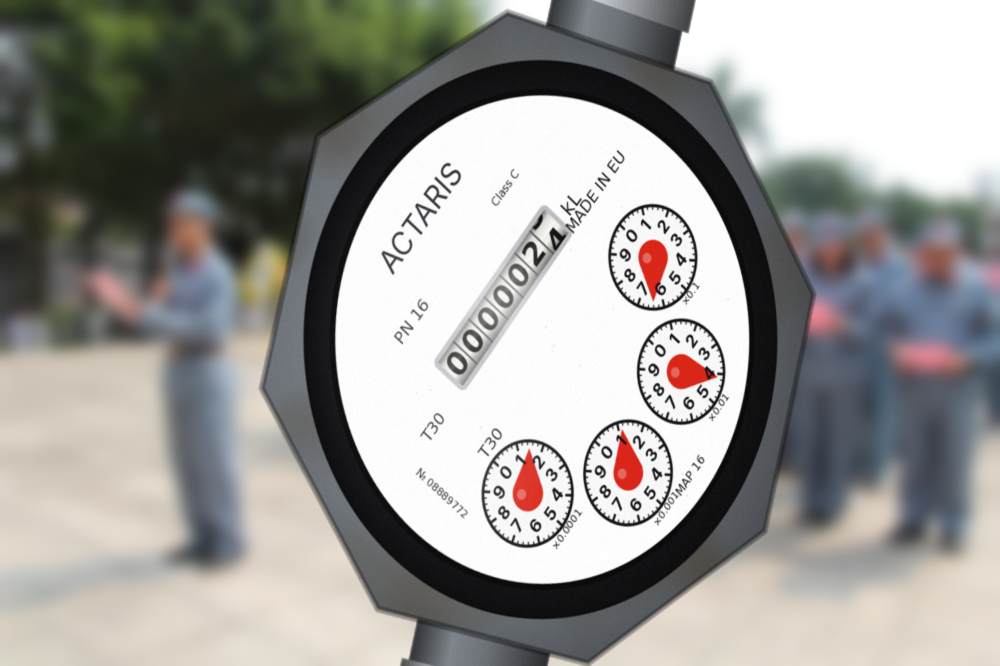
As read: 23.6411 kL
